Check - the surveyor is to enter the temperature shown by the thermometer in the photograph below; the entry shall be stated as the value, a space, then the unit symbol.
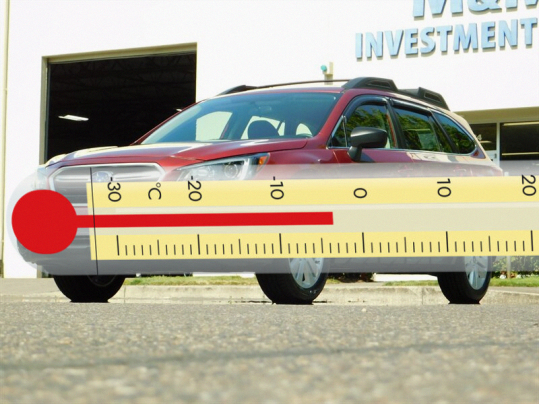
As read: -3.5 °C
